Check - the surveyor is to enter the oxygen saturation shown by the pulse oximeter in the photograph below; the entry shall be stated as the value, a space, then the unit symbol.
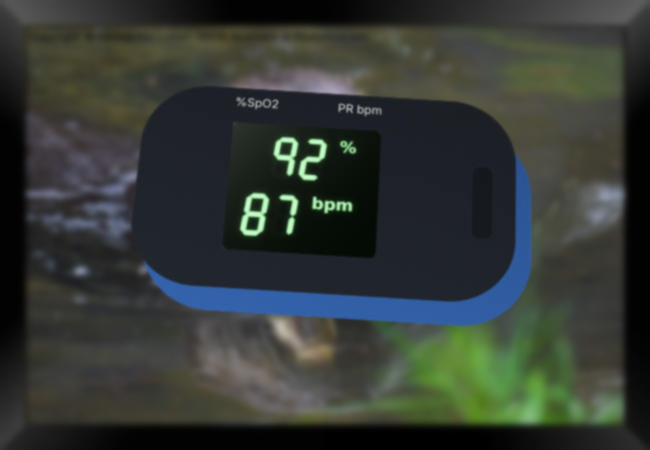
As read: 92 %
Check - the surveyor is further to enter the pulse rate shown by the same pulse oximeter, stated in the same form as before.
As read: 87 bpm
